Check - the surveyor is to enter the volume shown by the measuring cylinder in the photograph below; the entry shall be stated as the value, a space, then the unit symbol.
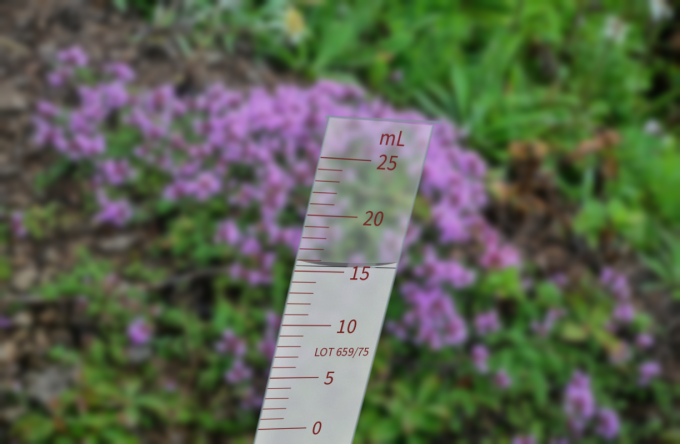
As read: 15.5 mL
